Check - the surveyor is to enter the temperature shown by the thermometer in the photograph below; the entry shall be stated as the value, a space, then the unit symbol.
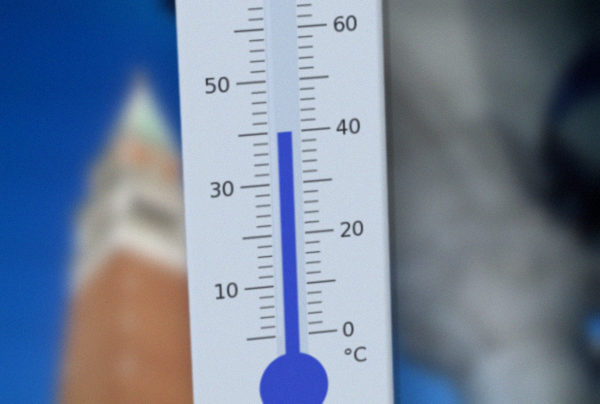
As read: 40 °C
